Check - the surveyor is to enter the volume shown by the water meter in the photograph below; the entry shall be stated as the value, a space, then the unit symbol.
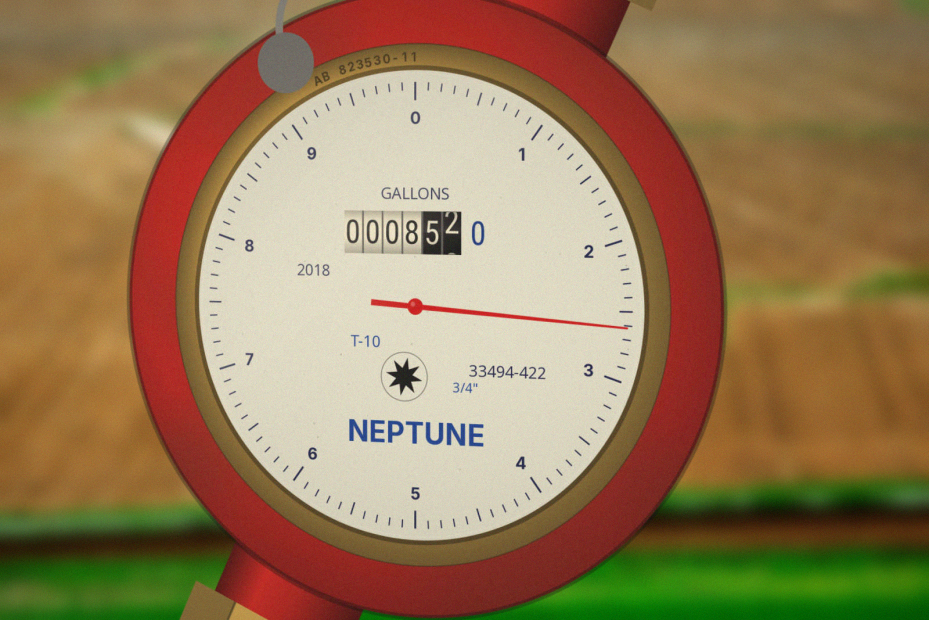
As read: 8522.6 gal
